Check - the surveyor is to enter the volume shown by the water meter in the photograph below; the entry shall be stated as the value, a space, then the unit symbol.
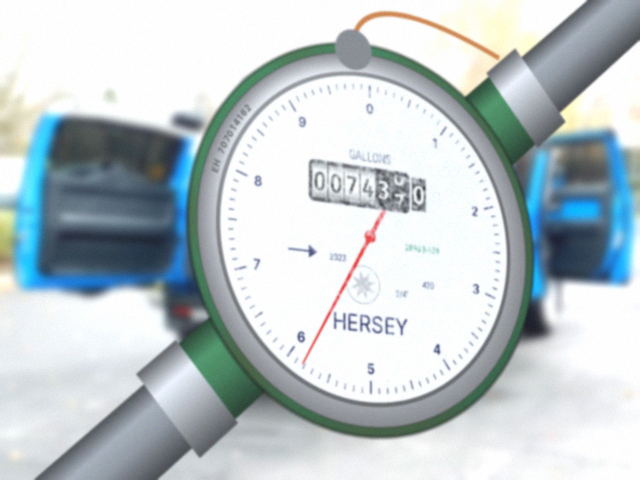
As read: 74365.8 gal
